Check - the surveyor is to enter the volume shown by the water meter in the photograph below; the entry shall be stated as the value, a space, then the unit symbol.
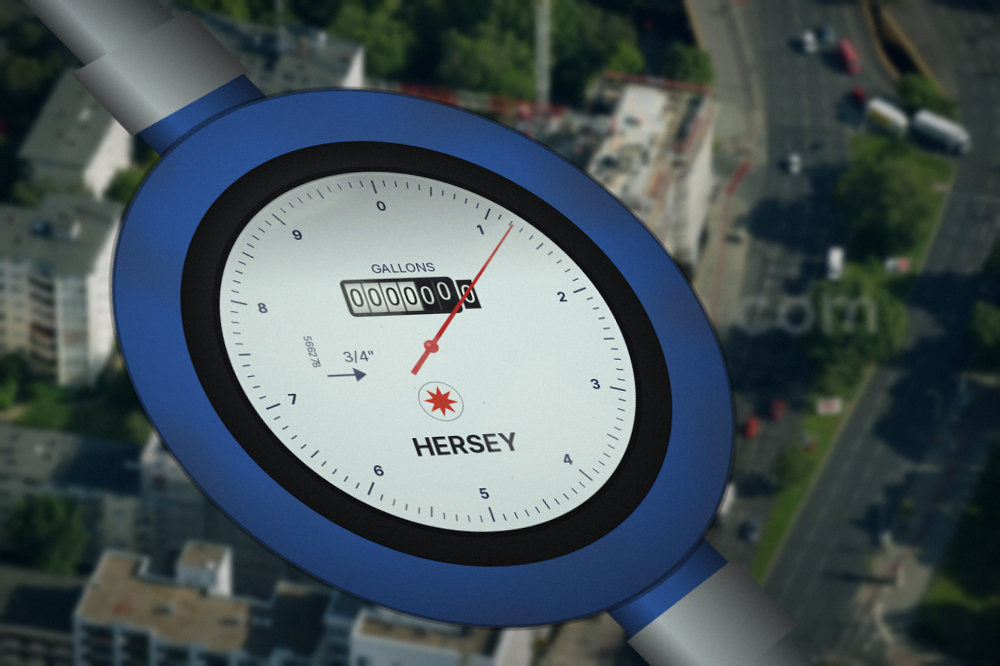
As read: 1.2 gal
